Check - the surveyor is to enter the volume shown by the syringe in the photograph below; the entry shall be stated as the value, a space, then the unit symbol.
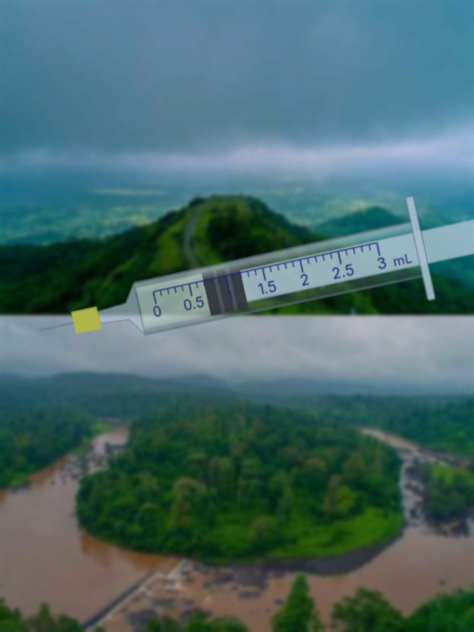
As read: 0.7 mL
